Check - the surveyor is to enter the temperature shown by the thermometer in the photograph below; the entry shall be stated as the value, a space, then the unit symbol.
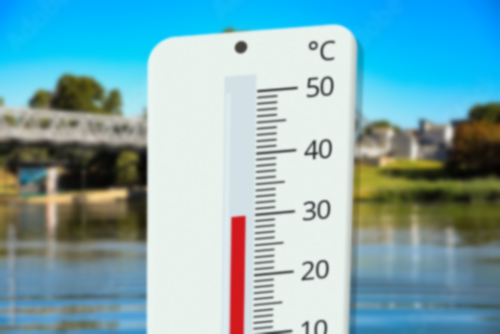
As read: 30 °C
